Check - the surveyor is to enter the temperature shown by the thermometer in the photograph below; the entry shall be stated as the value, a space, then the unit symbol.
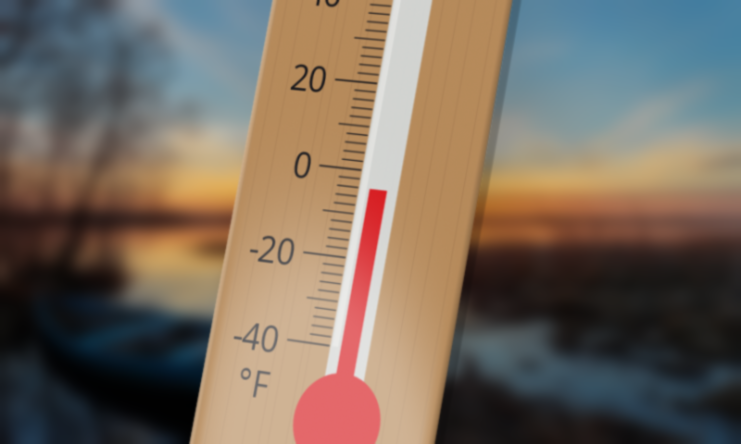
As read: -4 °F
